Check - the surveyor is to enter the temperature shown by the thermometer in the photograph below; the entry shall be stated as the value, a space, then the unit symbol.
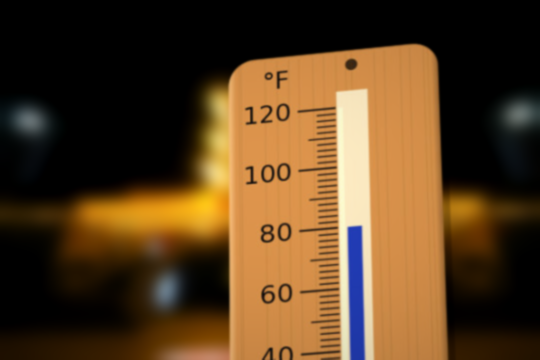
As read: 80 °F
